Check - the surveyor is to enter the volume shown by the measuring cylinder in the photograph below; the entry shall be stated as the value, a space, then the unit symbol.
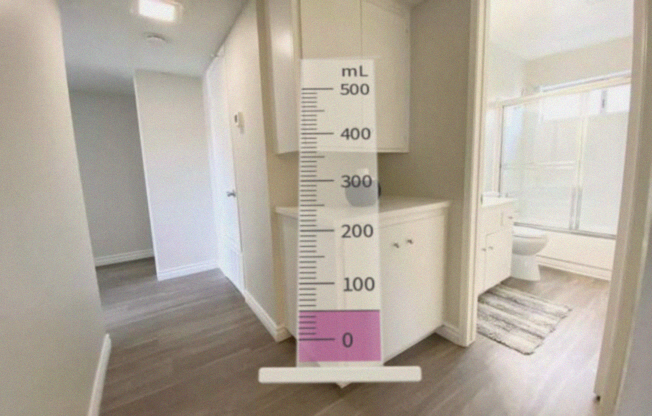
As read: 50 mL
